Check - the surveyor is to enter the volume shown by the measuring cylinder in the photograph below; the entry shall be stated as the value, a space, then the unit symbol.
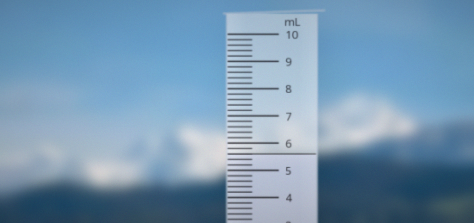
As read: 5.6 mL
